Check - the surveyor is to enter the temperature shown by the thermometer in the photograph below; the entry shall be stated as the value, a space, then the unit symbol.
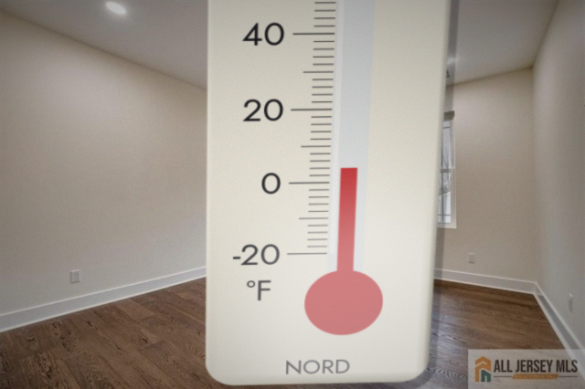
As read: 4 °F
